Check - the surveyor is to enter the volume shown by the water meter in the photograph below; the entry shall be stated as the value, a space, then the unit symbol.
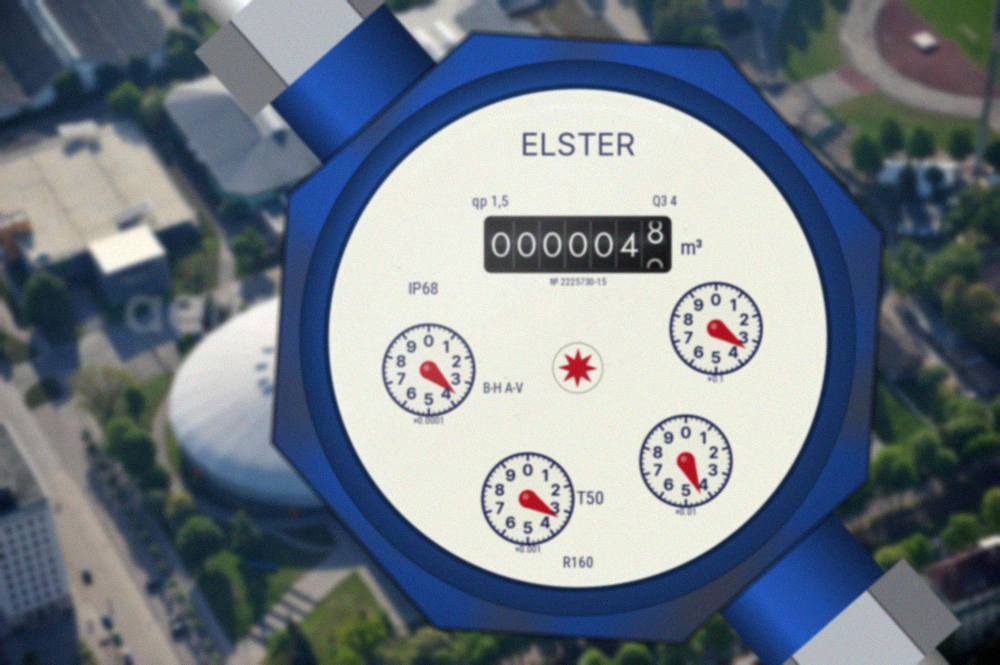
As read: 48.3433 m³
